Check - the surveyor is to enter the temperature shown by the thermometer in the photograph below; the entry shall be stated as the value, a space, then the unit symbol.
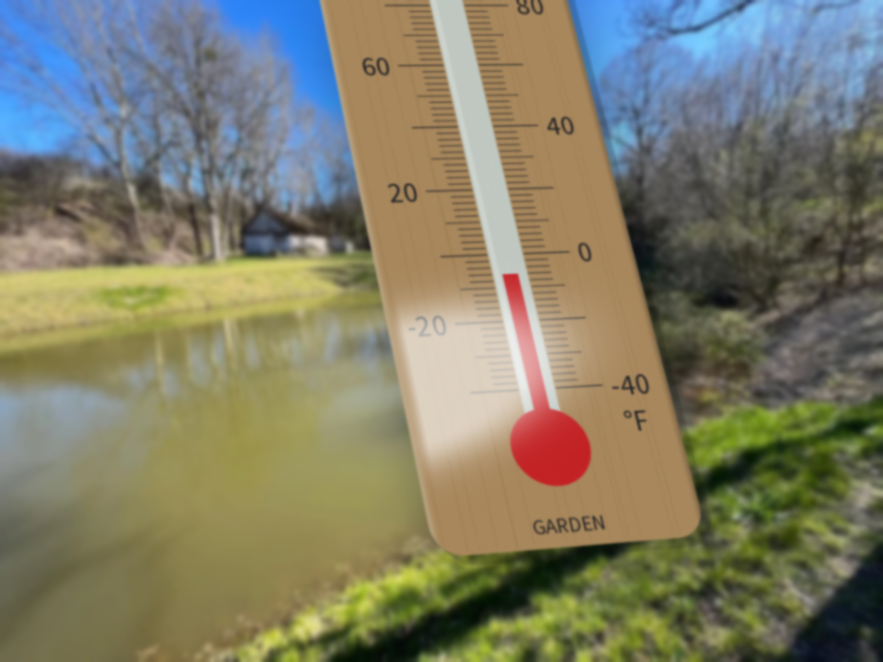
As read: -6 °F
